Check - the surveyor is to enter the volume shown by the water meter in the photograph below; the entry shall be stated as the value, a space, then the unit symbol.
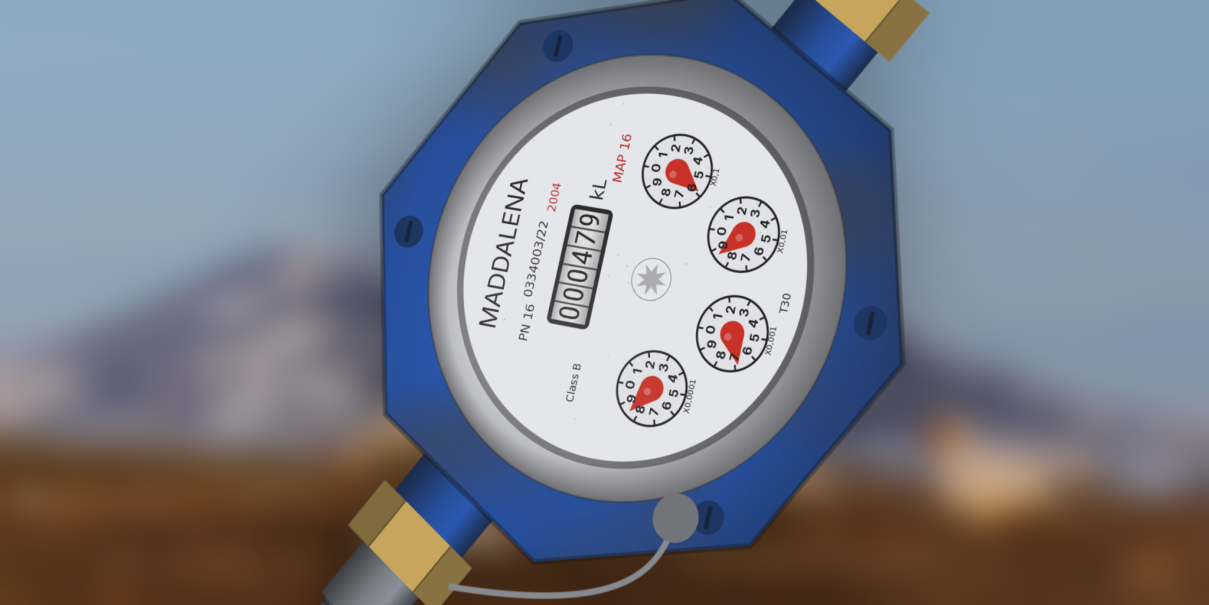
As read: 479.5868 kL
